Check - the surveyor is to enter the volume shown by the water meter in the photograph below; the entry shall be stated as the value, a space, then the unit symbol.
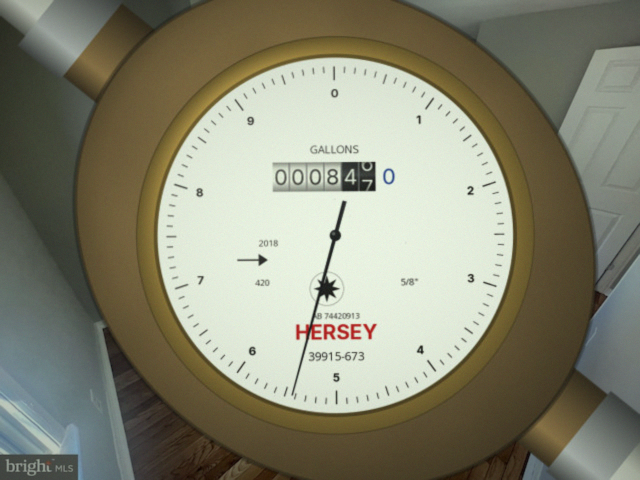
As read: 8465.4 gal
